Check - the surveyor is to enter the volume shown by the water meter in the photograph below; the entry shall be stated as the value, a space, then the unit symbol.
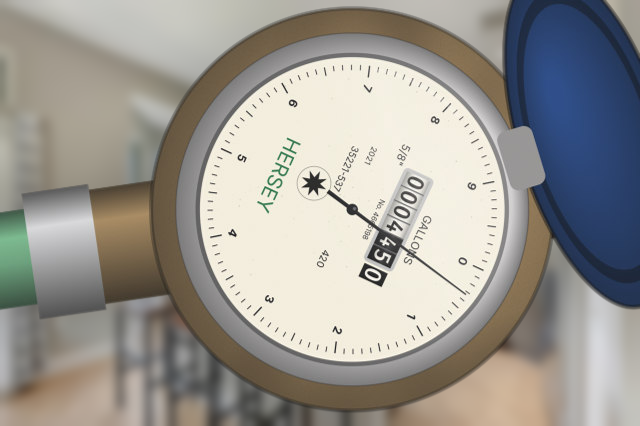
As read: 4450.3 gal
